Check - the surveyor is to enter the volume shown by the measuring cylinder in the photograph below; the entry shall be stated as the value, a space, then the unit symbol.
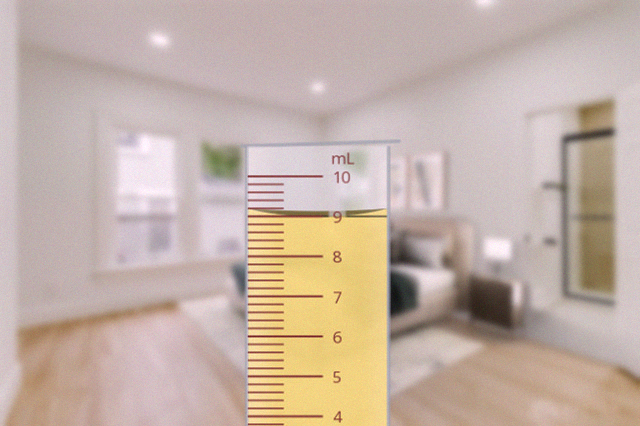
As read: 9 mL
